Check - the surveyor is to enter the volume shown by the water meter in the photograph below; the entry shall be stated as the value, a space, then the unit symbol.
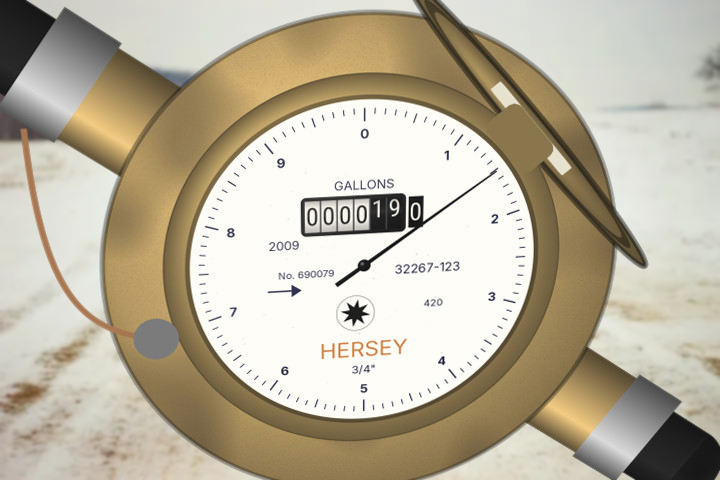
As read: 191.5 gal
